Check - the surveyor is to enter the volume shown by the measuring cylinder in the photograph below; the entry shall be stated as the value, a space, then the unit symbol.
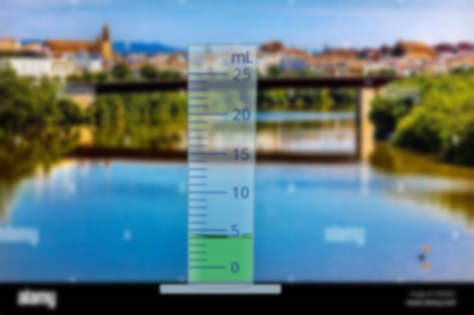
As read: 4 mL
